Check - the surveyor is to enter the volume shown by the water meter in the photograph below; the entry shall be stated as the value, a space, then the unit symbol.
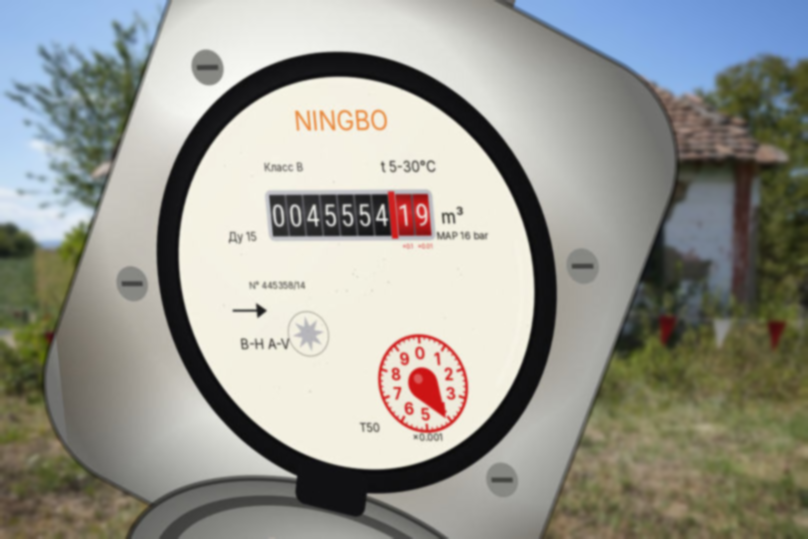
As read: 45554.194 m³
